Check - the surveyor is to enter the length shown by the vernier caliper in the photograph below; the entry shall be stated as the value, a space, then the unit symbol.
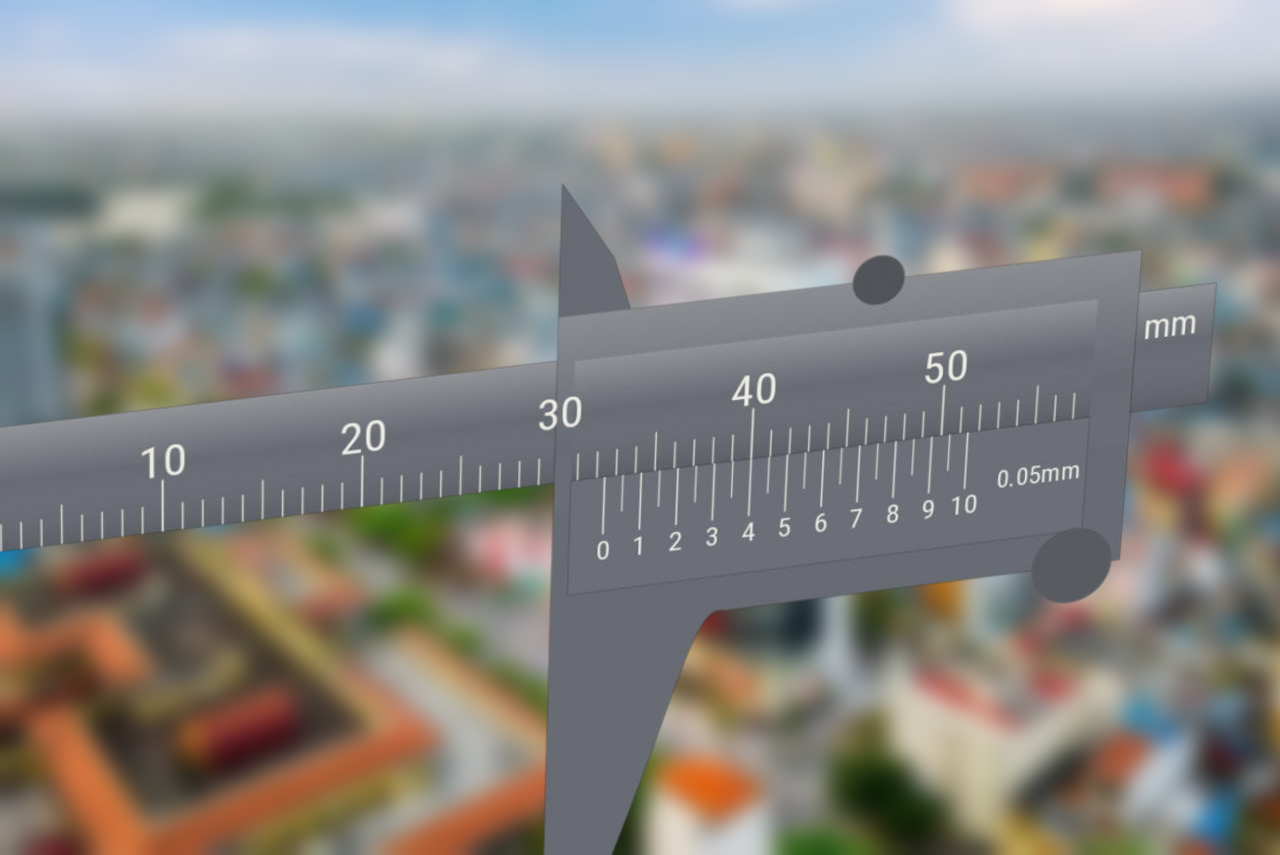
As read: 32.4 mm
